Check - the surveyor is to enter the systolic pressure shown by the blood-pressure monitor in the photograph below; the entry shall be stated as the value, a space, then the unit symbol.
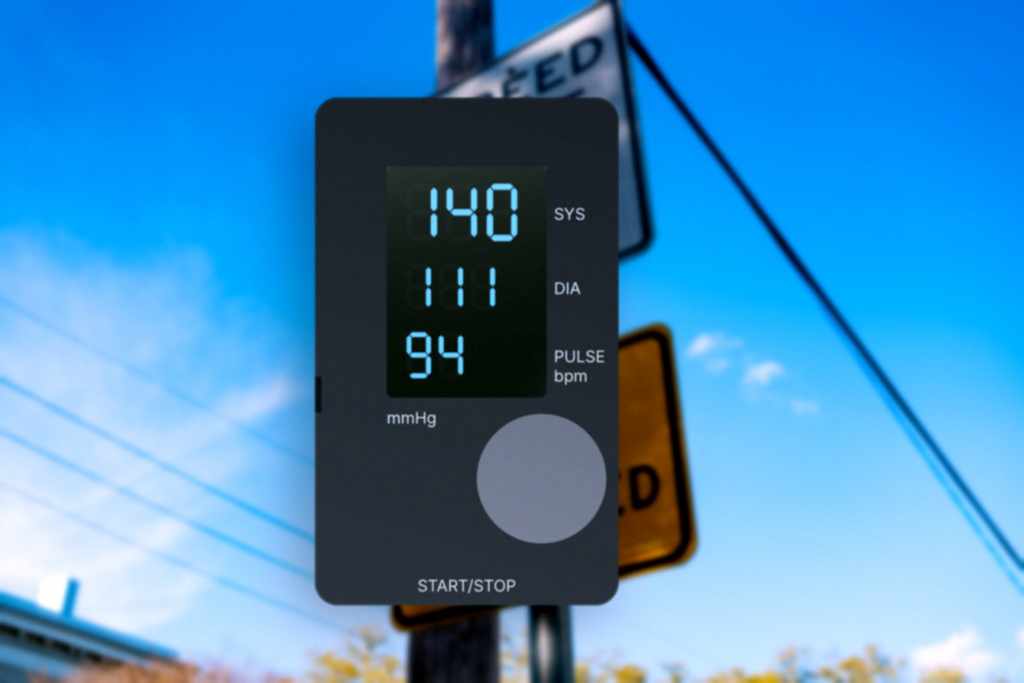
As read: 140 mmHg
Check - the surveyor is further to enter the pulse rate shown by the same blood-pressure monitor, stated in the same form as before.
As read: 94 bpm
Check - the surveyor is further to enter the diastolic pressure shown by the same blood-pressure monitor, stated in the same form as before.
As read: 111 mmHg
